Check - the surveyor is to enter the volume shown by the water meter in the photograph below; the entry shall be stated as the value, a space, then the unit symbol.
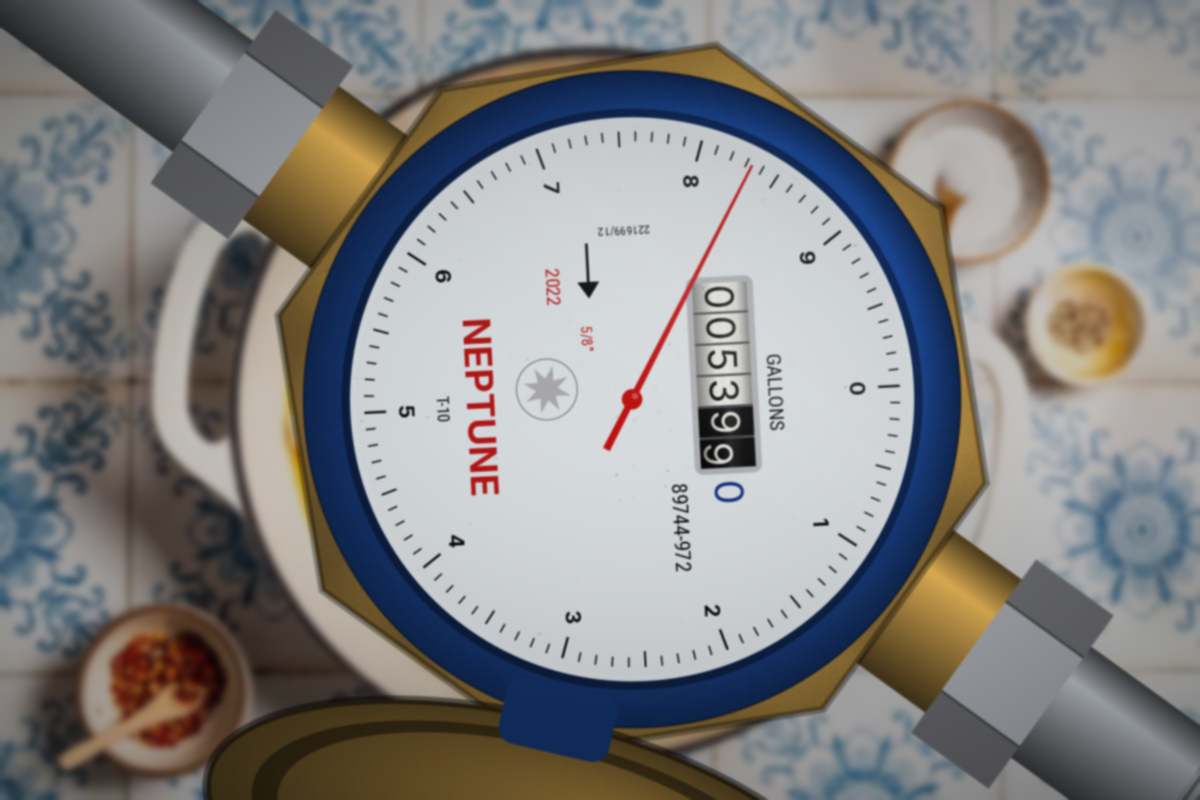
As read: 53988.3 gal
